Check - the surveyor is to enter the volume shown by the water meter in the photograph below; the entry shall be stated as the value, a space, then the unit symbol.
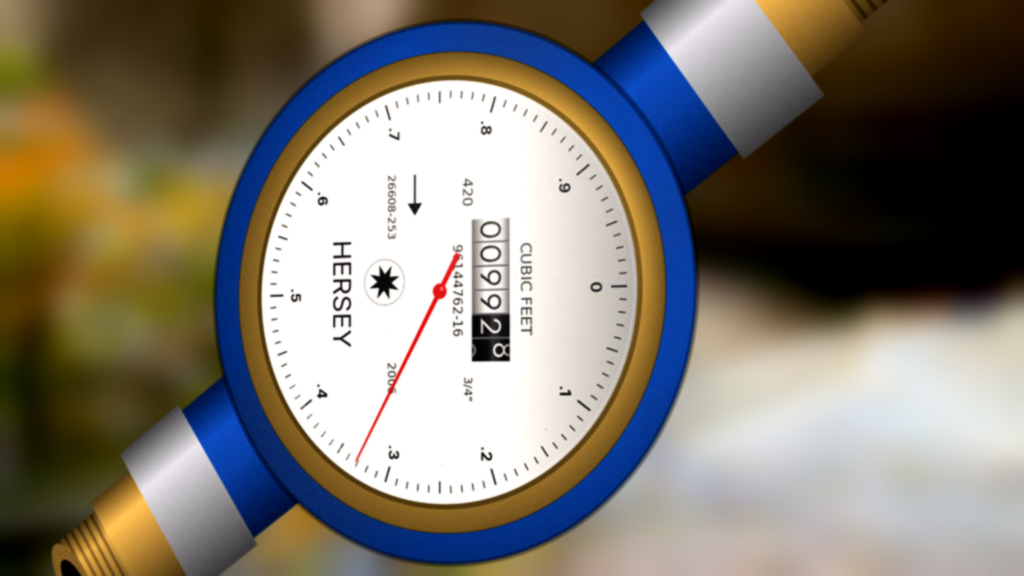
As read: 9928.33 ft³
